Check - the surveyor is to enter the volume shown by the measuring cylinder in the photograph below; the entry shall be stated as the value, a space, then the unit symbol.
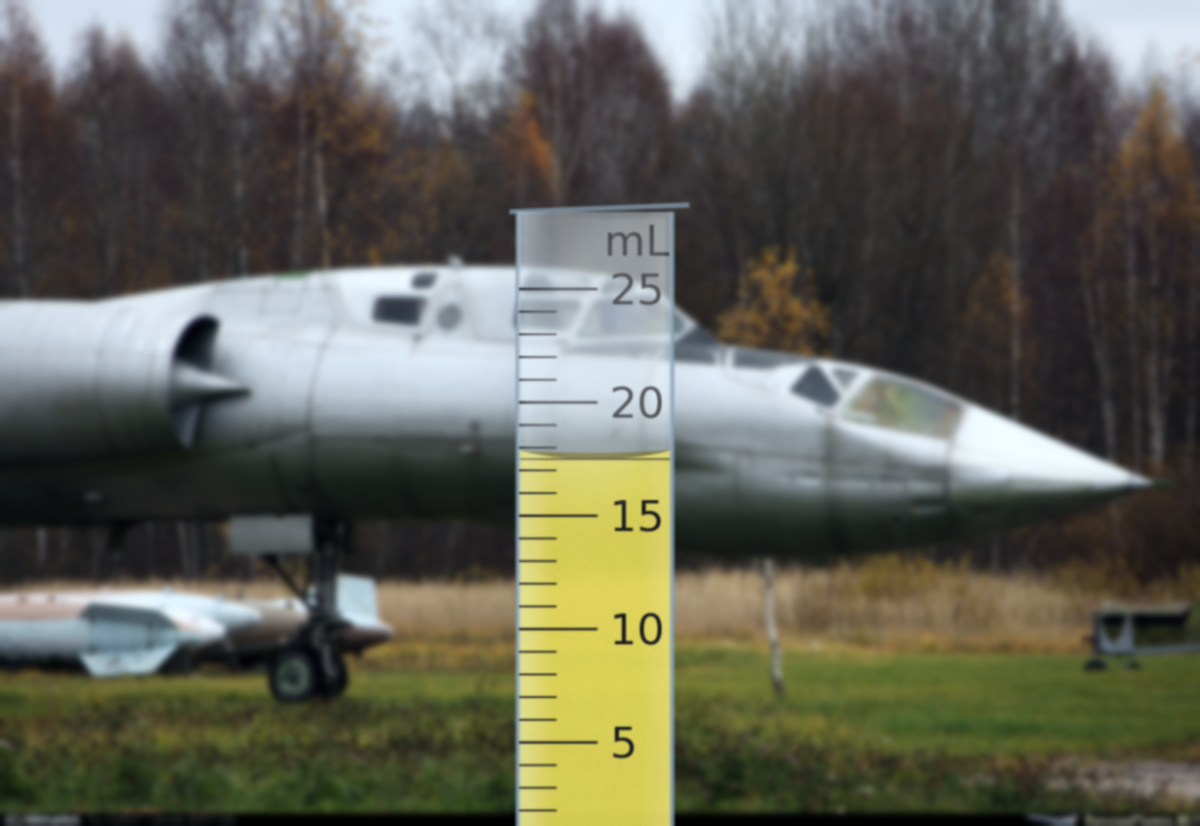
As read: 17.5 mL
